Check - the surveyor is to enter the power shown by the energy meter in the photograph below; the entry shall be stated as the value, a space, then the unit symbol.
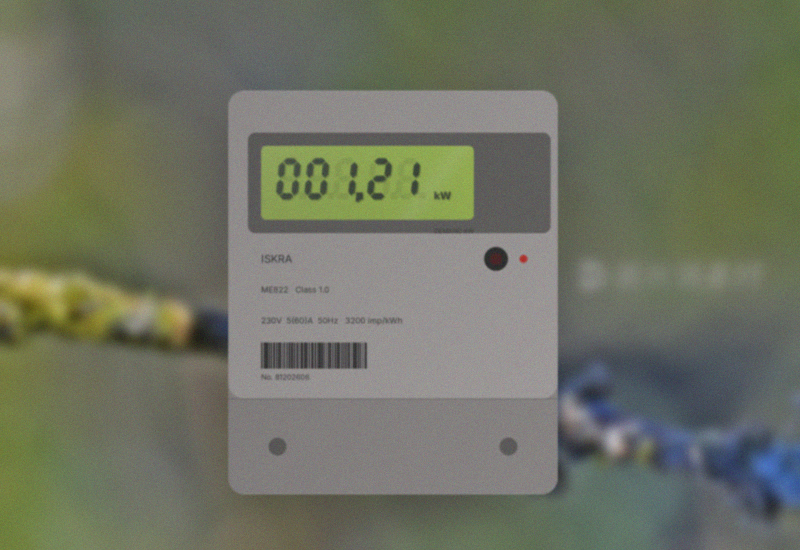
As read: 1.21 kW
